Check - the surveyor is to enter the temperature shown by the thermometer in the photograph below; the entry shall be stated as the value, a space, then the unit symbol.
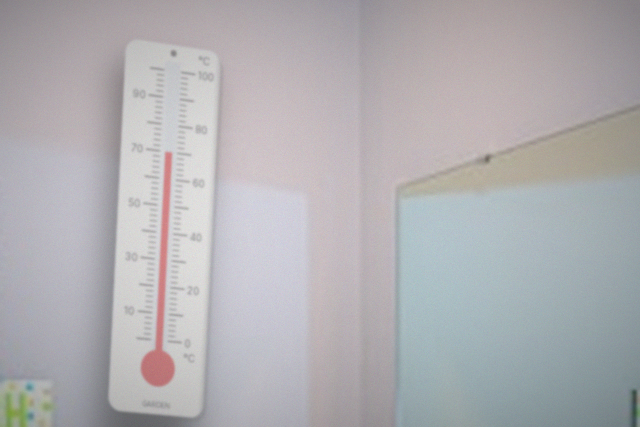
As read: 70 °C
